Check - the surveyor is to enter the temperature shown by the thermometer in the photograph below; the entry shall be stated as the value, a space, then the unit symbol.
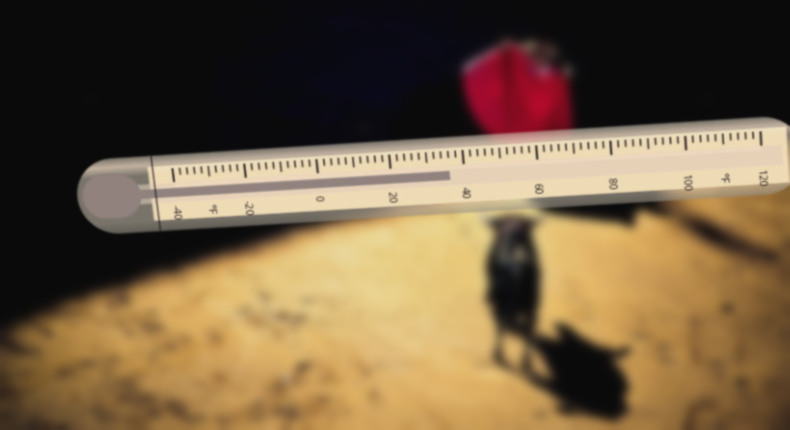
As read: 36 °F
